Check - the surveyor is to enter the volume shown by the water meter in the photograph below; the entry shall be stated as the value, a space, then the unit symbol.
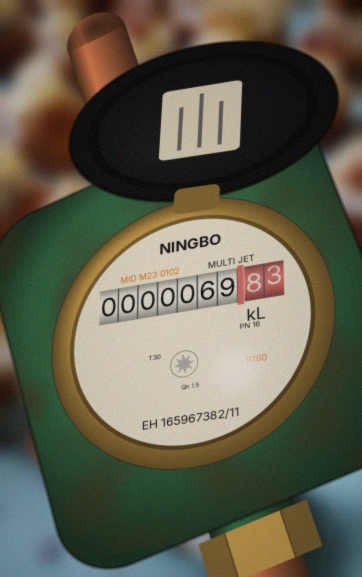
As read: 69.83 kL
